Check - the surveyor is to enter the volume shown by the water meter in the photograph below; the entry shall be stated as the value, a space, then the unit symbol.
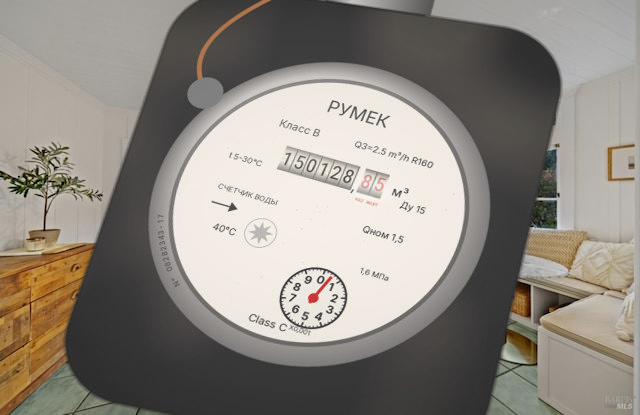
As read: 150128.850 m³
